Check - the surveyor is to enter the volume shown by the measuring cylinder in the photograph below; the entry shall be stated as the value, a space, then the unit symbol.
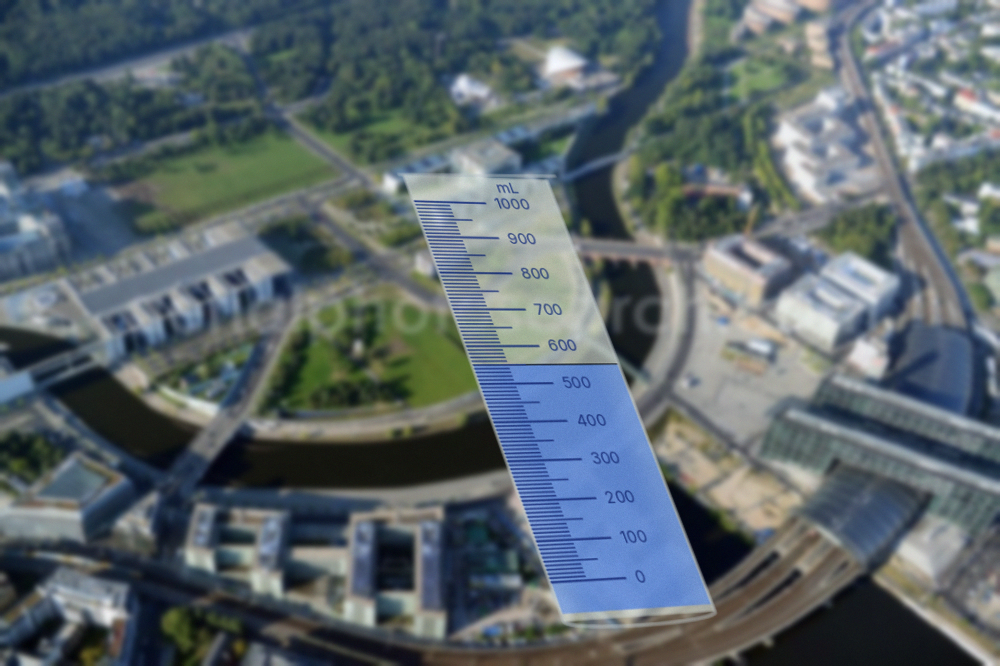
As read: 550 mL
